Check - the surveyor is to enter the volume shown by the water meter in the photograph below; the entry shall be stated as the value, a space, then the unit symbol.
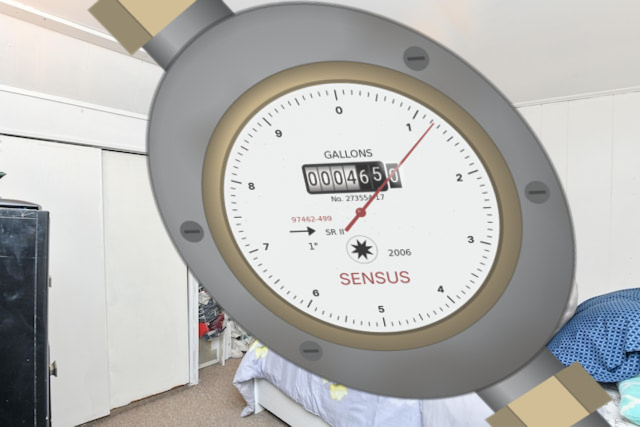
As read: 4651.2 gal
